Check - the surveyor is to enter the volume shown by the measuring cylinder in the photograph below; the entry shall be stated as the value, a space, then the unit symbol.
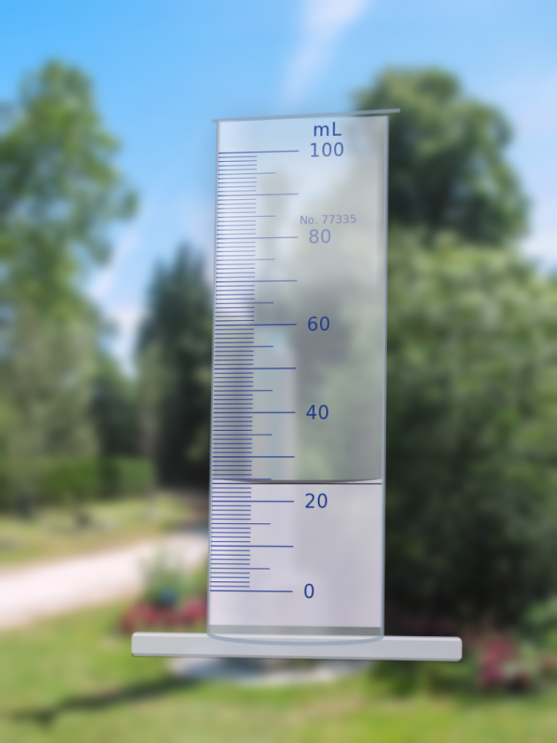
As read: 24 mL
